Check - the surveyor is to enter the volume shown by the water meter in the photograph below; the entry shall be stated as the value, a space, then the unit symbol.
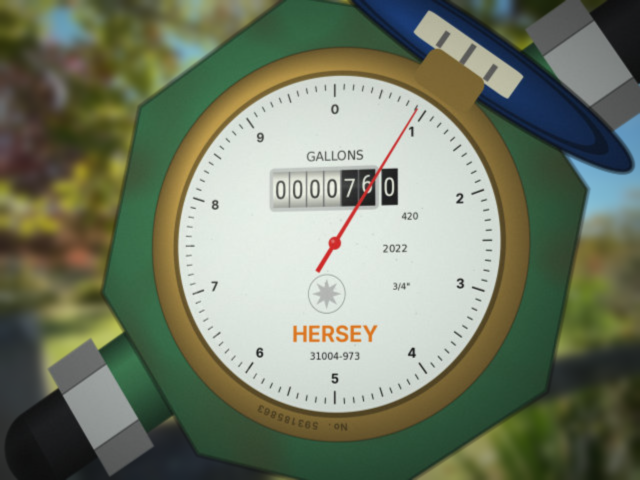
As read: 760.9 gal
